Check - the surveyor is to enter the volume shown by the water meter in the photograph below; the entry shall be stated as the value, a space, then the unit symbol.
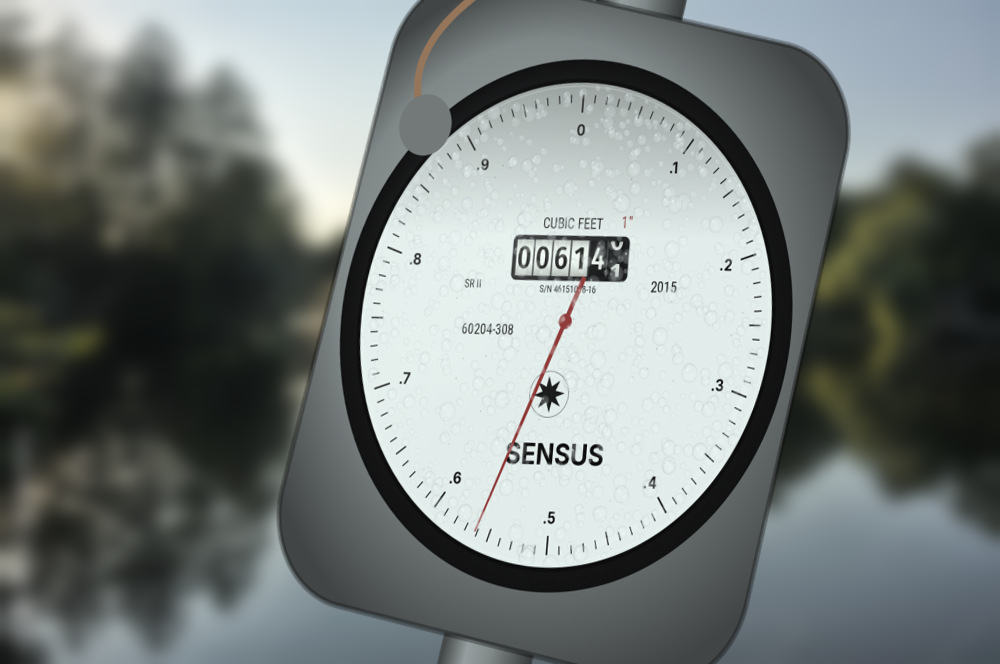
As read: 6140.56 ft³
